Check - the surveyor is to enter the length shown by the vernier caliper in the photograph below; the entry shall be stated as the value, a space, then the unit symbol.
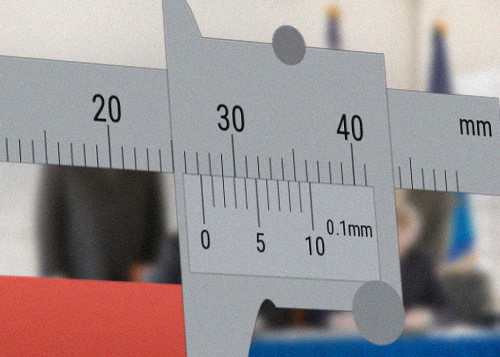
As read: 27.2 mm
